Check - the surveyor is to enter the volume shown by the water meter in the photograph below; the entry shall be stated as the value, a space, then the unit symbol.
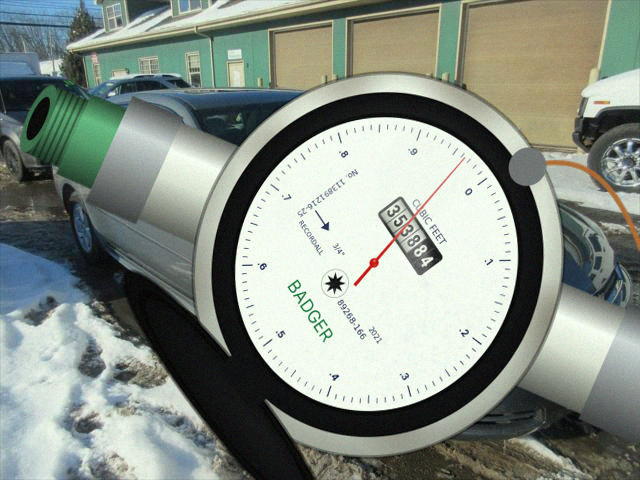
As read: 353883.96 ft³
